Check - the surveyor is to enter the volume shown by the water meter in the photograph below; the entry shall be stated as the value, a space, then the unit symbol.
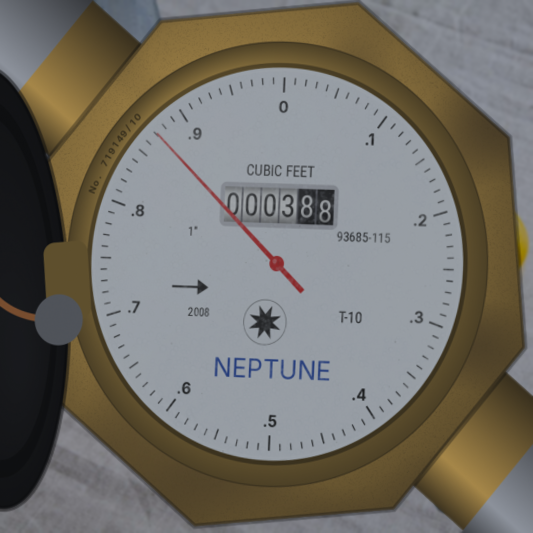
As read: 387.87 ft³
